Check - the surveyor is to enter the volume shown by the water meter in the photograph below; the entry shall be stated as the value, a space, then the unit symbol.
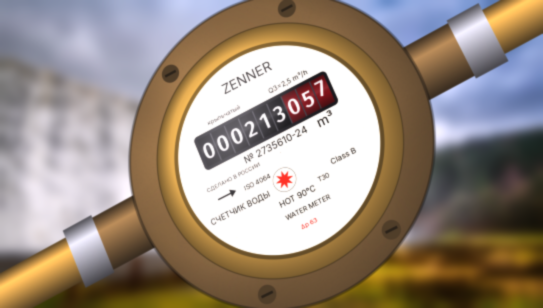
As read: 213.057 m³
